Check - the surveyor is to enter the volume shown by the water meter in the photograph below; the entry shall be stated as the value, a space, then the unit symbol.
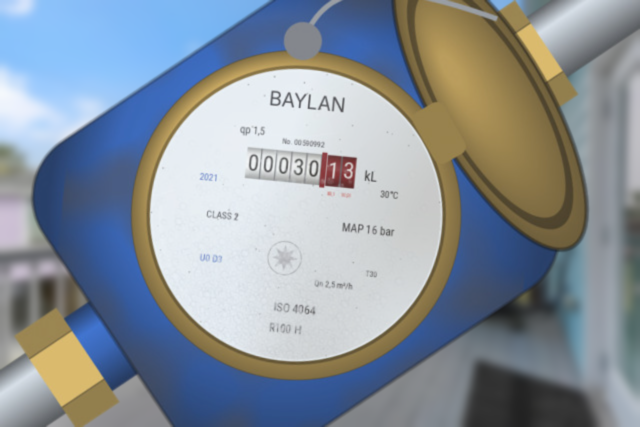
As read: 30.13 kL
